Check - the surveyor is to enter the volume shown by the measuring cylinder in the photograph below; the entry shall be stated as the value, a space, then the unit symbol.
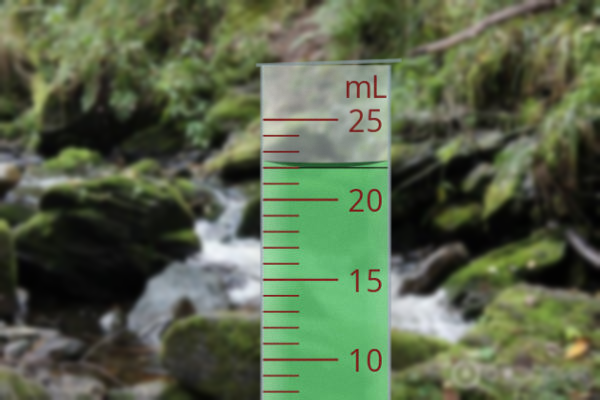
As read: 22 mL
